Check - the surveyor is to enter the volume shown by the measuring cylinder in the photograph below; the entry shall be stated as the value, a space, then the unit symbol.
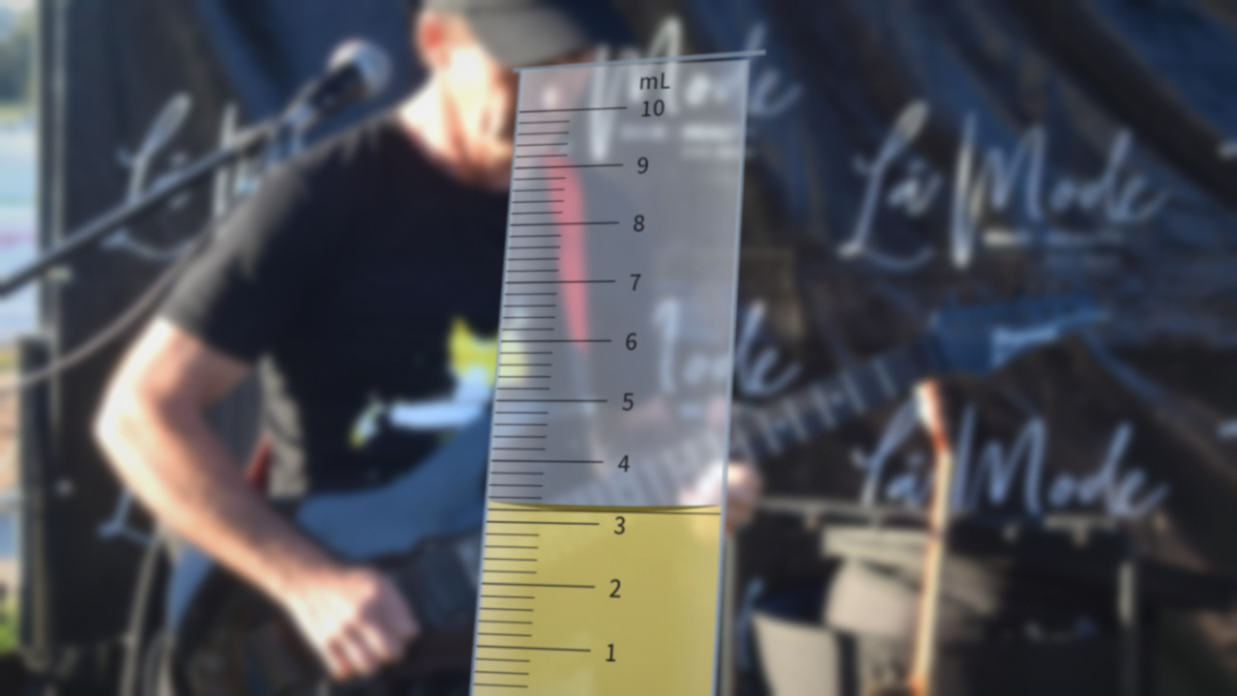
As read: 3.2 mL
